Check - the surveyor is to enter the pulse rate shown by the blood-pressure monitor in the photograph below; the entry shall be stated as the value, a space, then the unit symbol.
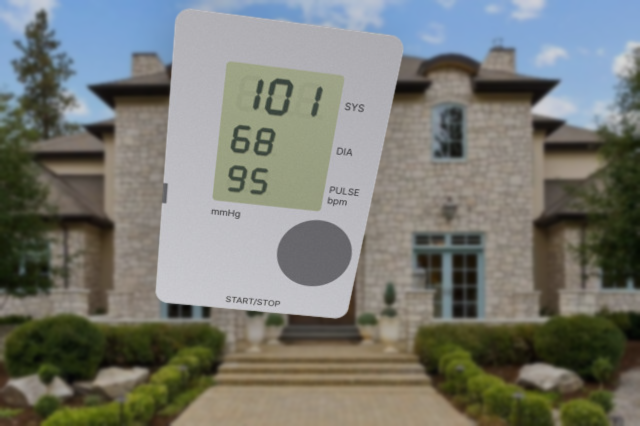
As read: 95 bpm
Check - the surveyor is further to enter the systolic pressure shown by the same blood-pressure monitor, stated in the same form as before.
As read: 101 mmHg
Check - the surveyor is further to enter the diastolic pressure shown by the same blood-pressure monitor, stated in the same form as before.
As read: 68 mmHg
